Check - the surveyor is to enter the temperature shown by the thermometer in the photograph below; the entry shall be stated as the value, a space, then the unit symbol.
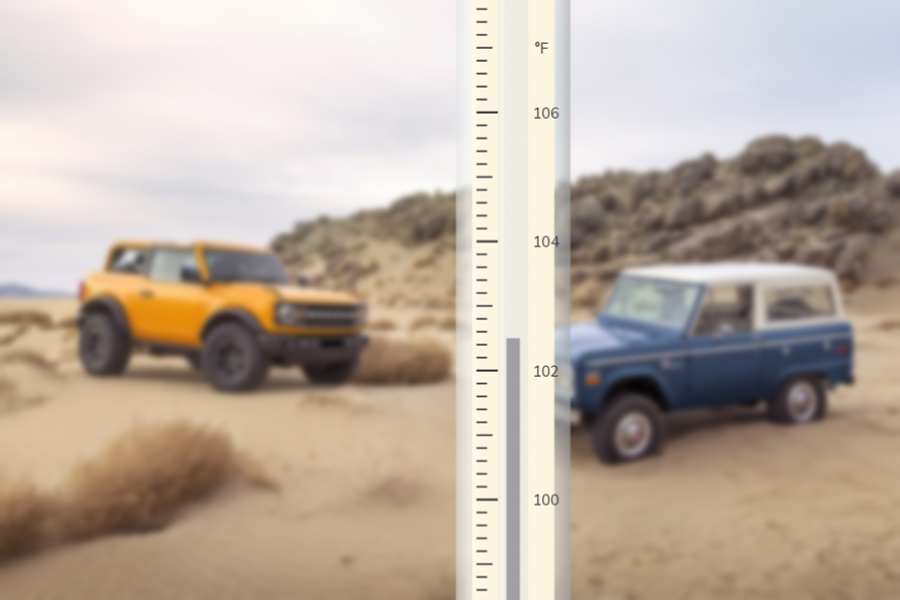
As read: 102.5 °F
